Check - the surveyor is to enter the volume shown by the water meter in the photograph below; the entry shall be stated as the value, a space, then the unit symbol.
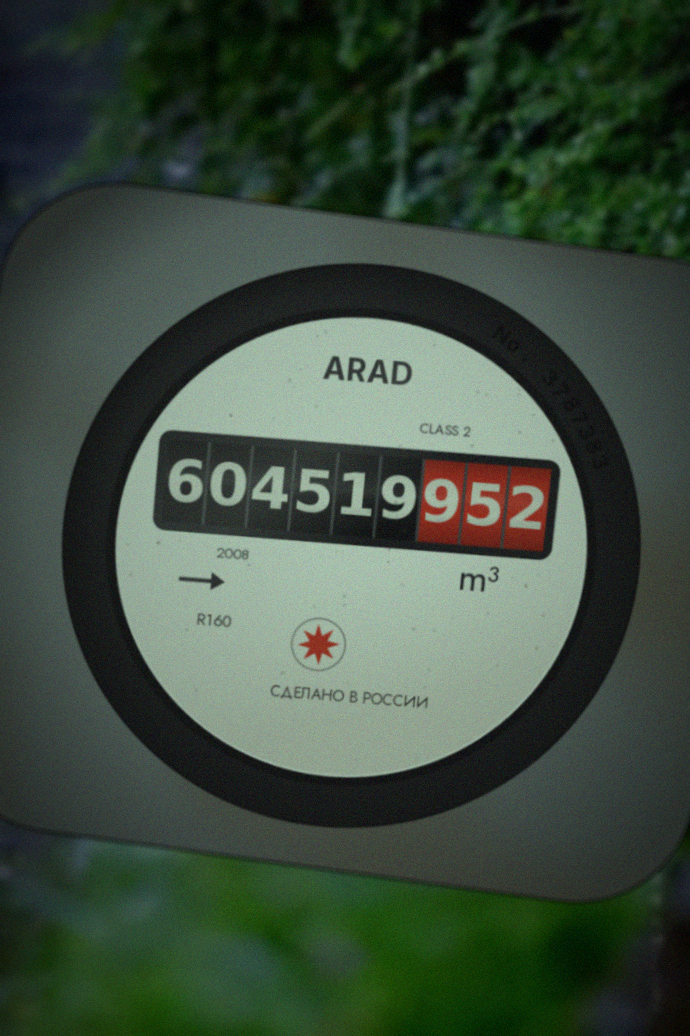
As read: 604519.952 m³
